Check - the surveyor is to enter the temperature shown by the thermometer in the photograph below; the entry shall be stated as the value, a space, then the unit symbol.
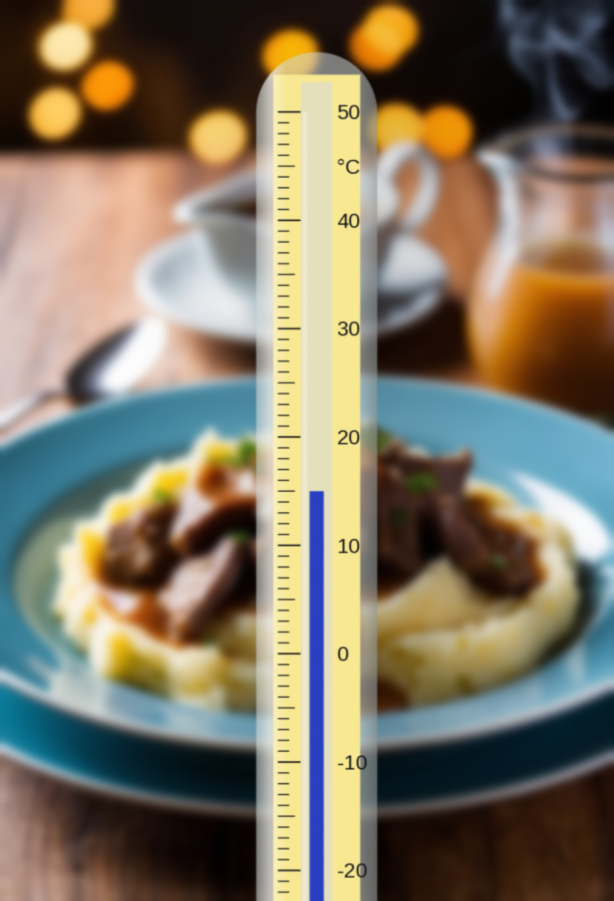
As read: 15 °C
